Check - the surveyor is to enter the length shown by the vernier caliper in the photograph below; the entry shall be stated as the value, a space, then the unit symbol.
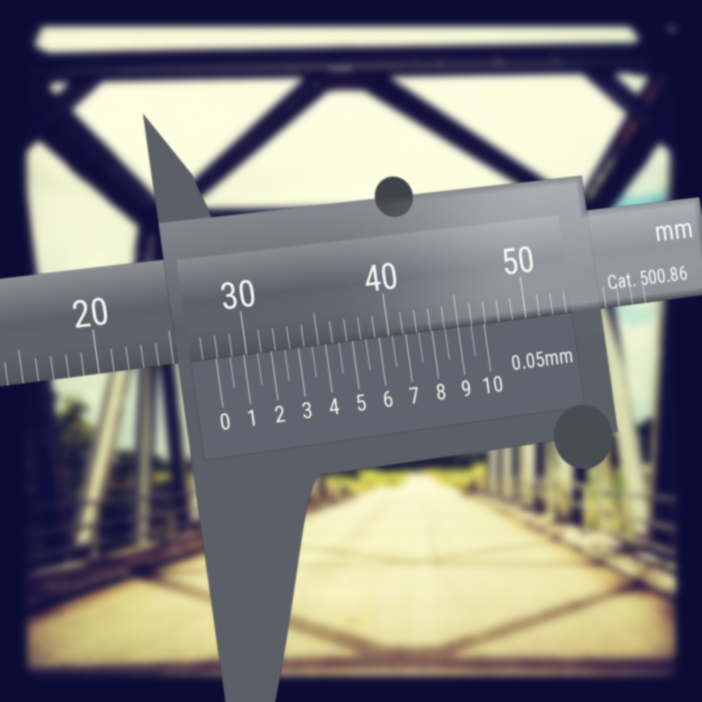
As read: 27.9 mm
